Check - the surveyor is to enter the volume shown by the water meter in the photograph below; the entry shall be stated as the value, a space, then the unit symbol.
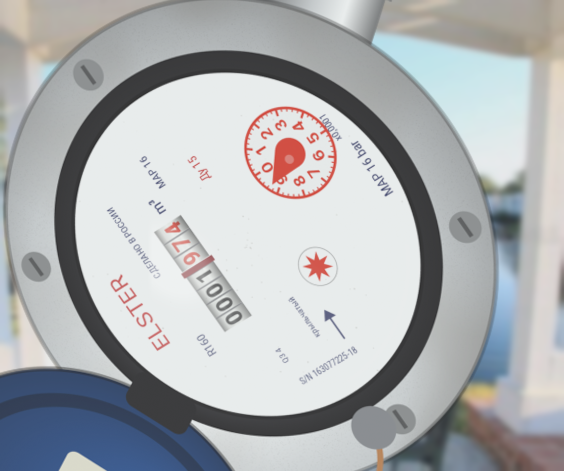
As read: 1.9739 m³
